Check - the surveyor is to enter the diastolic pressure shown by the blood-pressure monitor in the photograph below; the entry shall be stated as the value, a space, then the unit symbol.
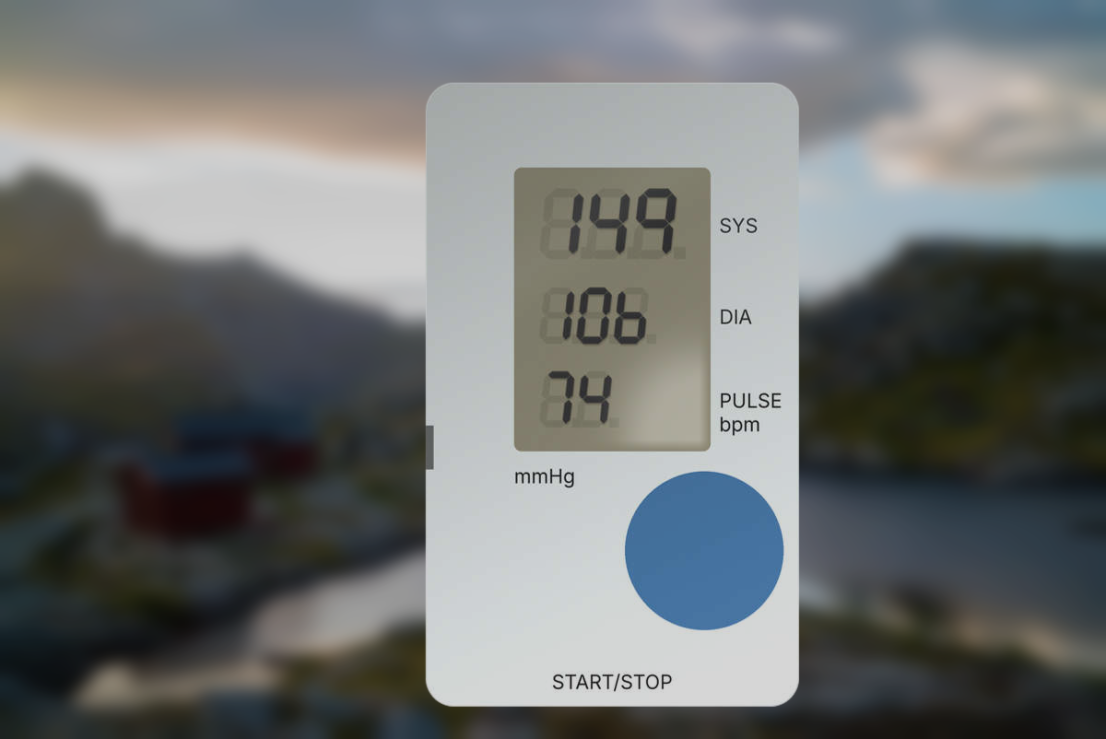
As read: 106 mmHg
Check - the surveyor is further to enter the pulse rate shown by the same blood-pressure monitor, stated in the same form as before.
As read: 74 bpm
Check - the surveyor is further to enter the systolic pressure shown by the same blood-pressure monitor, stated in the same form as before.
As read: 149 mmHg
